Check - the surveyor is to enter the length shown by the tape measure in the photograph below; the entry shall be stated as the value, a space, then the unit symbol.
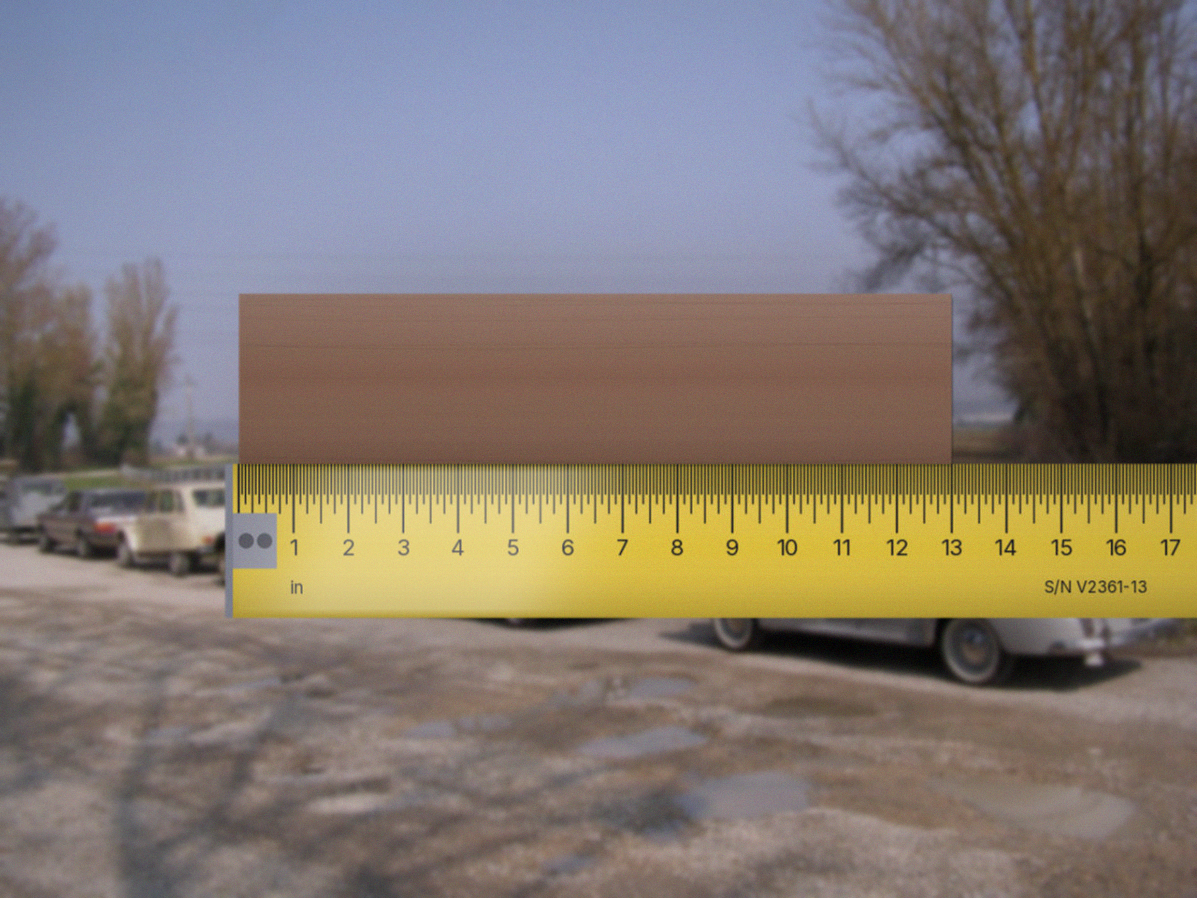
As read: 13 in
